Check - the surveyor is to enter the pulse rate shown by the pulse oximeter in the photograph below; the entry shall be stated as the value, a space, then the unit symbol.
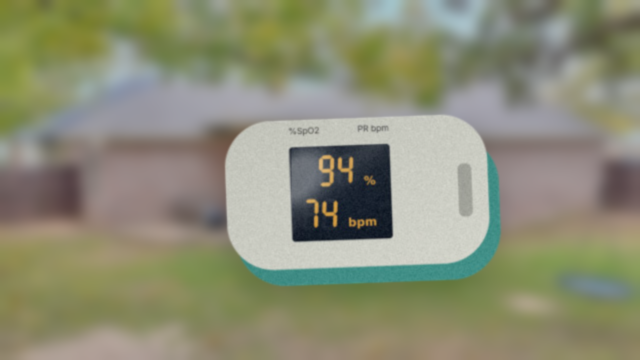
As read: 74 bpm
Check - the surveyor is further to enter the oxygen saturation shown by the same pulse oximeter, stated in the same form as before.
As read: 94 %
